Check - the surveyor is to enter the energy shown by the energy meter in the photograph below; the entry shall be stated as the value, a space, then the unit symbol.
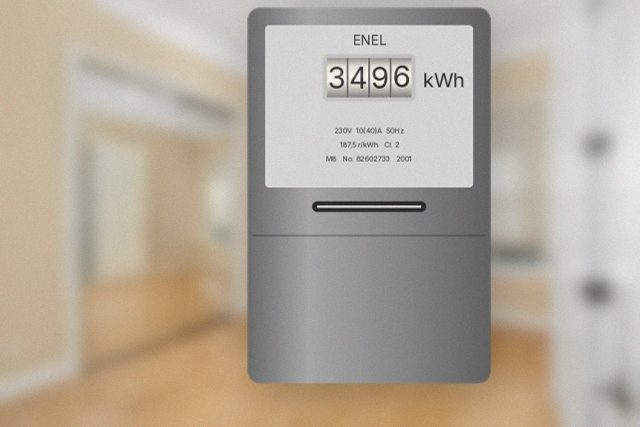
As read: 3496 kWh
